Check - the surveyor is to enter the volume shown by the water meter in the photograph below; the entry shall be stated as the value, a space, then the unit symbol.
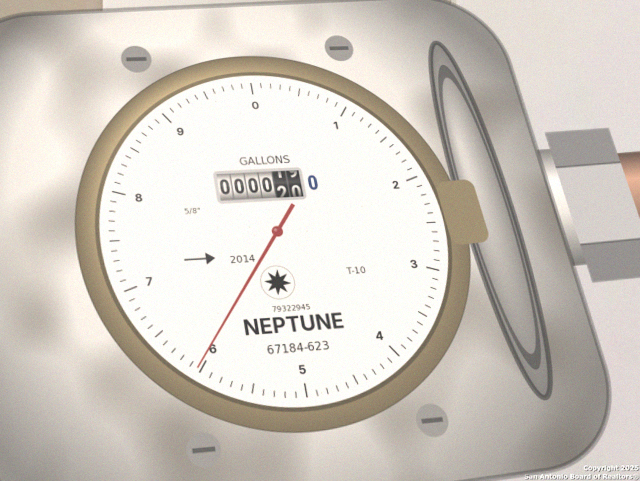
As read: 196.0 gal
